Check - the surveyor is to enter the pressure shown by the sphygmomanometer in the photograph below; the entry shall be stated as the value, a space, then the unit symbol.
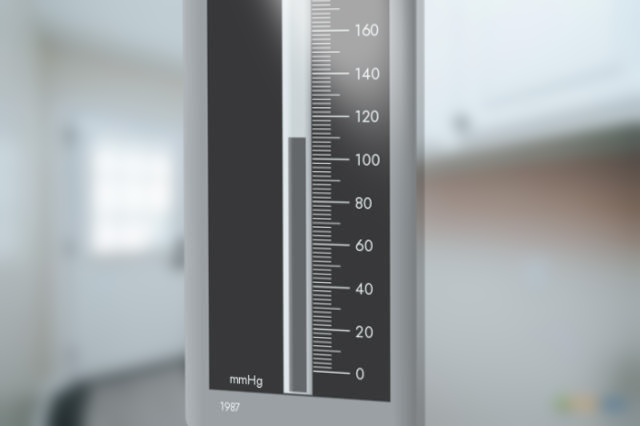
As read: 110 mmHg
